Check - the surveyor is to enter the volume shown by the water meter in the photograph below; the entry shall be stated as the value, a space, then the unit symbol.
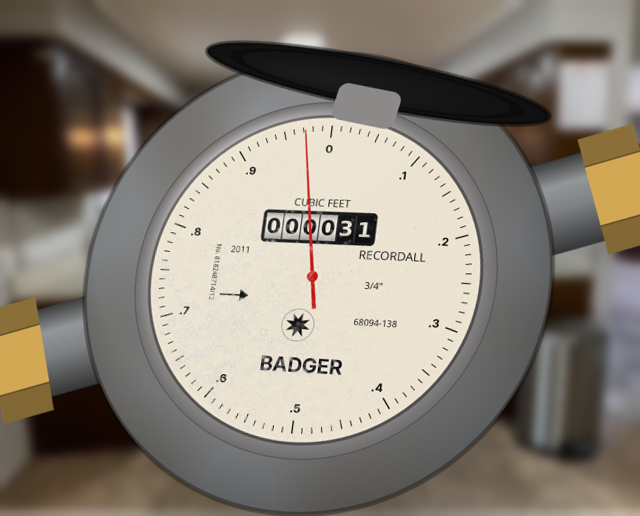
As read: 30.97 ft³
